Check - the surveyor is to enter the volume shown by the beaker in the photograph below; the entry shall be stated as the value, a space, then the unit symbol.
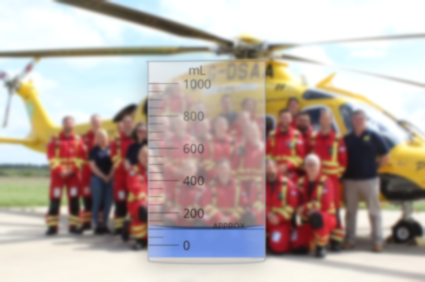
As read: 100 mL
